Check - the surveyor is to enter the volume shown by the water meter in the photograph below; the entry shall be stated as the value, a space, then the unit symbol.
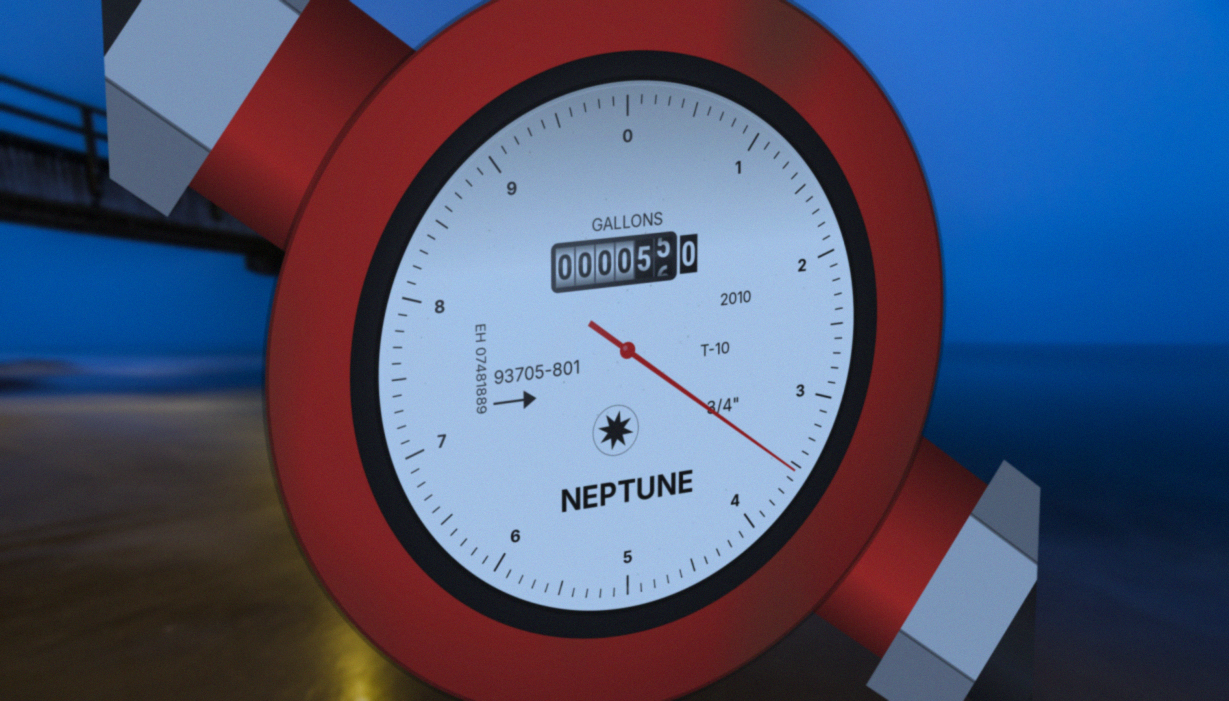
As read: 553.5 gal
